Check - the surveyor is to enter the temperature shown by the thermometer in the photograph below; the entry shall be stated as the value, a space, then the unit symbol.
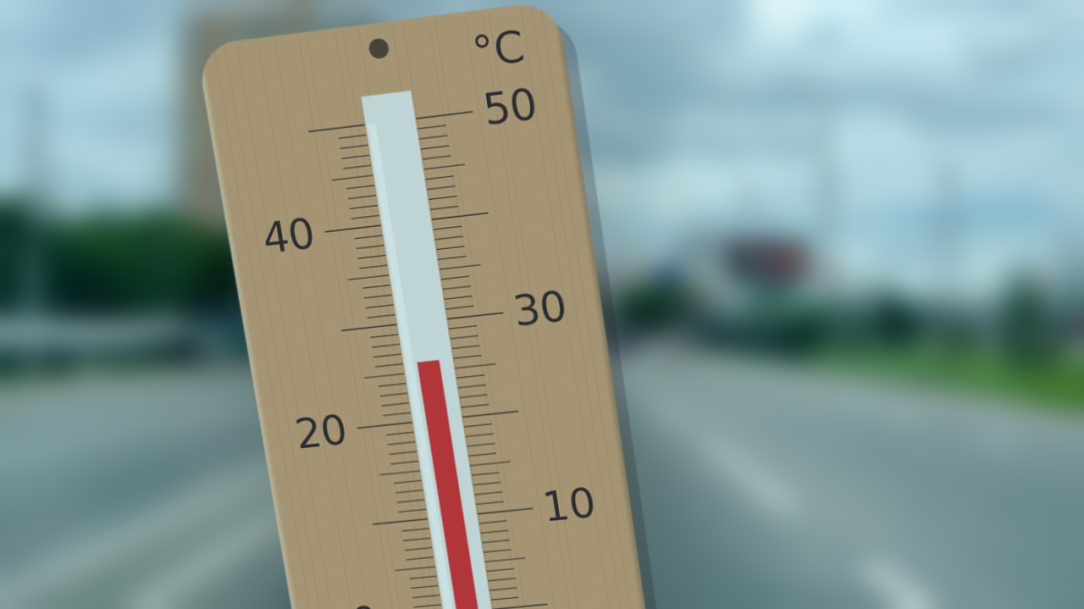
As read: 26 °C
